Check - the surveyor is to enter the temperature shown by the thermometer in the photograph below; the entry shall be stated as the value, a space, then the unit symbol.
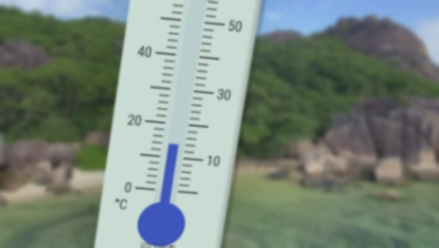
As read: 14 °C
